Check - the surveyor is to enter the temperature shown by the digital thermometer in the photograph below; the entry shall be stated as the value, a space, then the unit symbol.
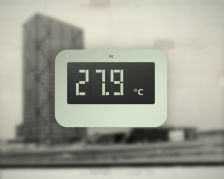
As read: 27.9 °C
